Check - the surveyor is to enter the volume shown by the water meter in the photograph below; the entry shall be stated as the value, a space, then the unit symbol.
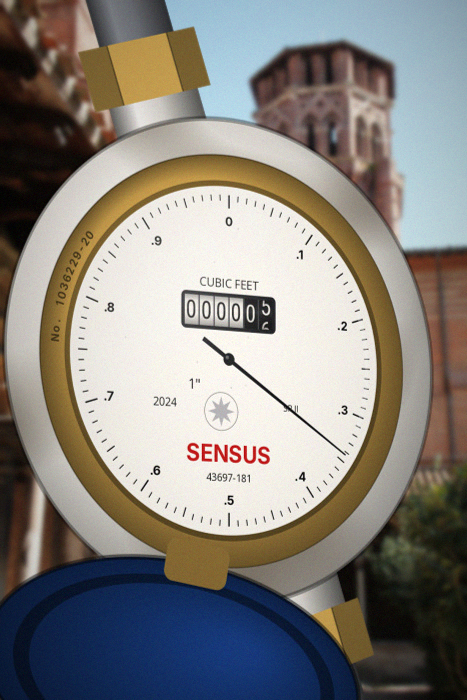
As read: 5.34 ft³
